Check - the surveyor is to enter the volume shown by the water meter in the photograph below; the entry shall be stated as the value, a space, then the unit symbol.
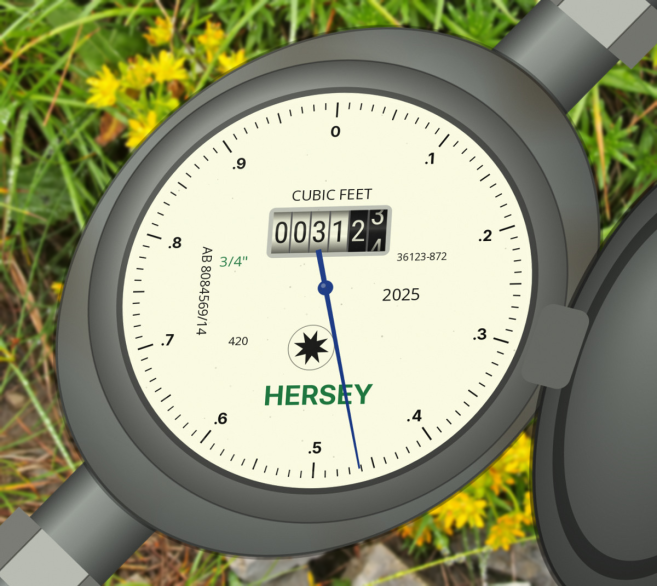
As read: 3123.46 ft³
